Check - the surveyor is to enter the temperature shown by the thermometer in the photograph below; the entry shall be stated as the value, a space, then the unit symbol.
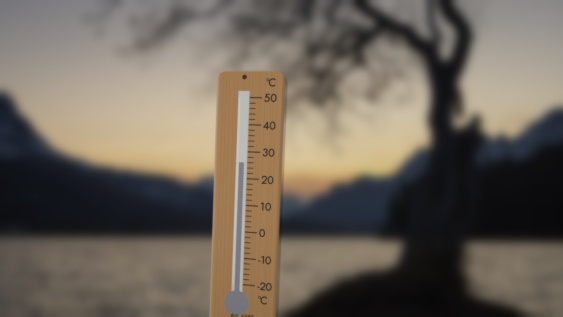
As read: 26 °C
